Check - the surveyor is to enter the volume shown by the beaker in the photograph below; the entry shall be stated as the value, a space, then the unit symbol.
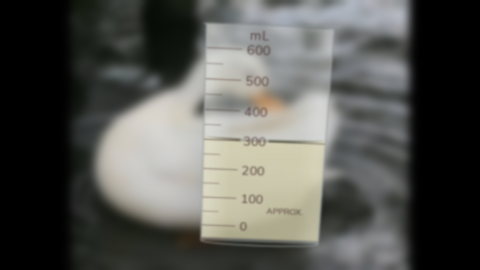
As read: 300 mL
